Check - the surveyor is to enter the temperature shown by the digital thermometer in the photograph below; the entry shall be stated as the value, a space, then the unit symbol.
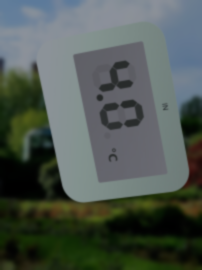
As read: 4.0 °C
